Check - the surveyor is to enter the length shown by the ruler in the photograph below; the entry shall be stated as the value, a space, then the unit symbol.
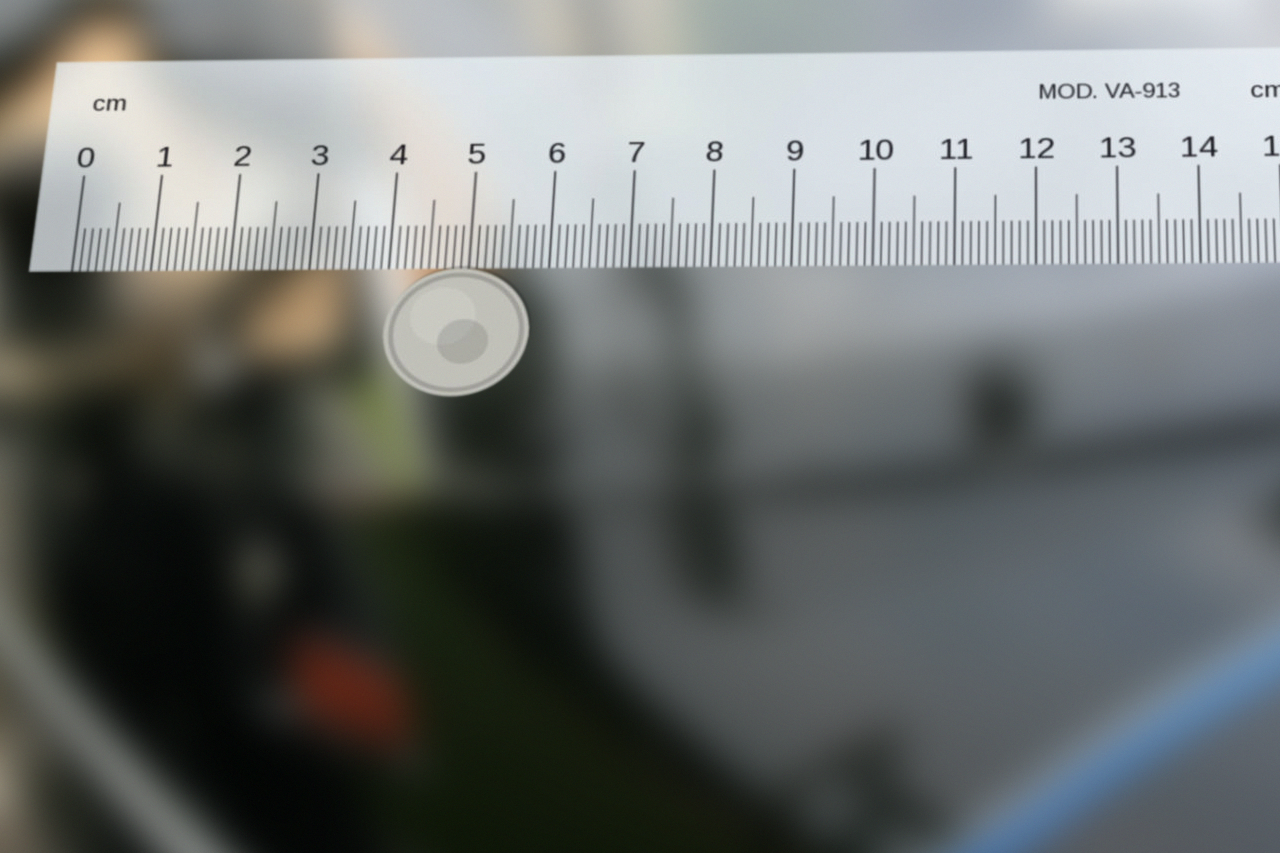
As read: 1.8 cm
